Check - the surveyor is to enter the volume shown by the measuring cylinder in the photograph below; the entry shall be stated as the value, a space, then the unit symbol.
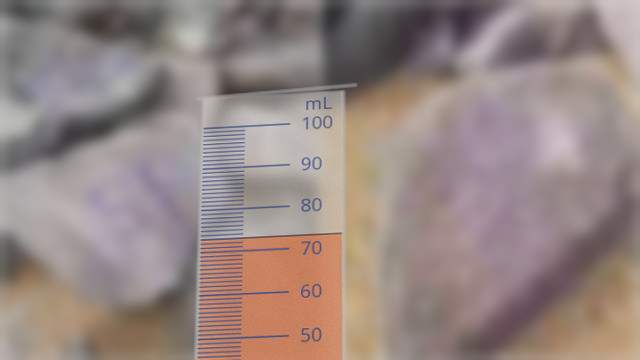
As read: 73 mL
